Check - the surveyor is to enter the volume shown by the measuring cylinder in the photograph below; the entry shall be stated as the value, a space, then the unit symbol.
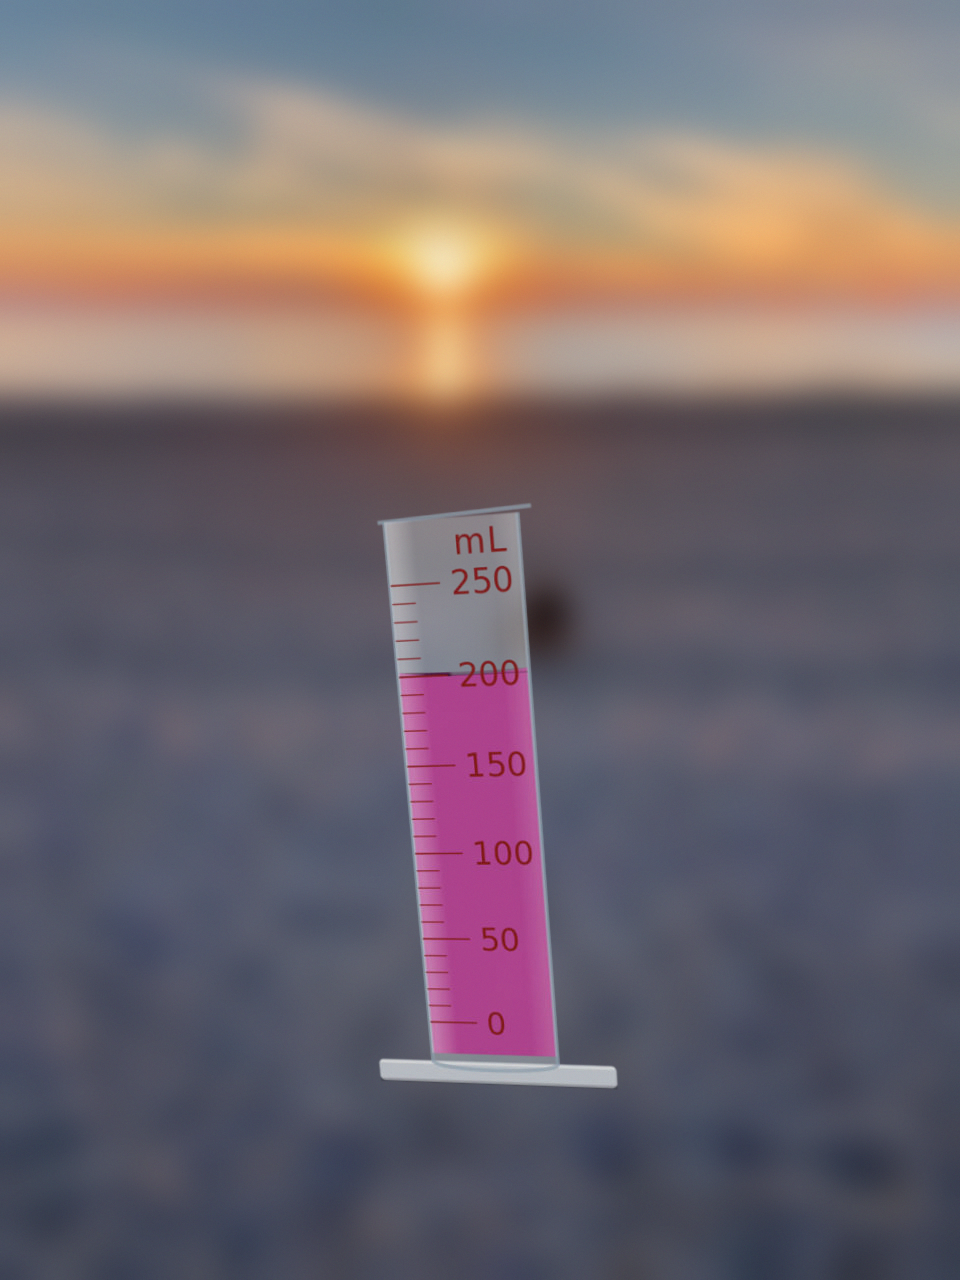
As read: 200 mL
